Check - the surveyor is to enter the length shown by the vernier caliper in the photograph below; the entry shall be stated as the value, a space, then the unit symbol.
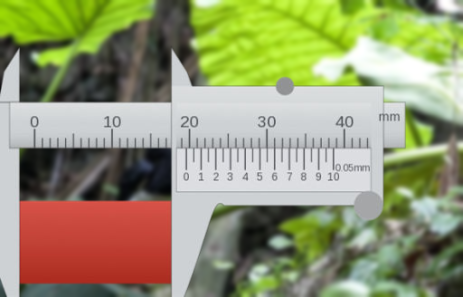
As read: 19.6 mm
